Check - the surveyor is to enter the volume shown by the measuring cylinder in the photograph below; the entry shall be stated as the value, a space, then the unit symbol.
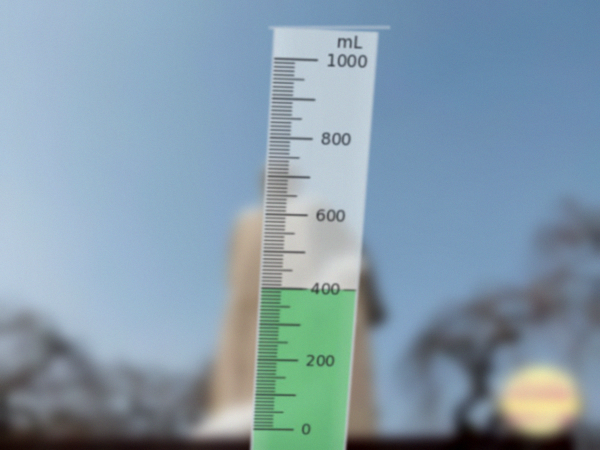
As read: 400 mL
